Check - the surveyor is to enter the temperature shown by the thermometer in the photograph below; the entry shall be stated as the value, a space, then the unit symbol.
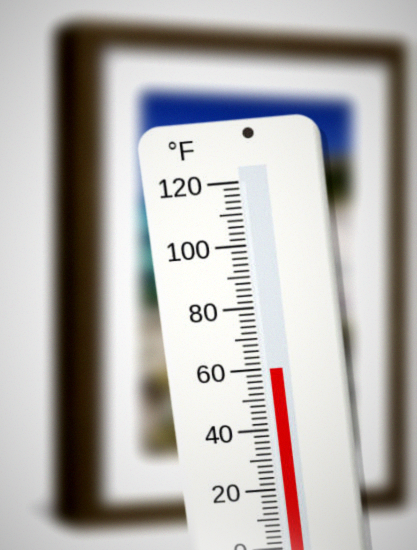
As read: 60 °F
